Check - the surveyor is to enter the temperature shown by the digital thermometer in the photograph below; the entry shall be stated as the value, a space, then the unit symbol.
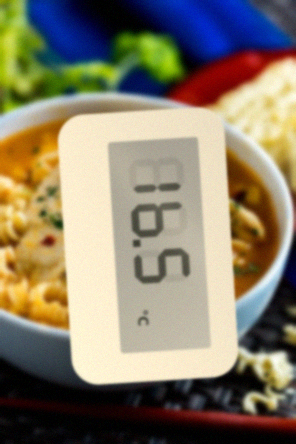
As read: 16.5 °C
